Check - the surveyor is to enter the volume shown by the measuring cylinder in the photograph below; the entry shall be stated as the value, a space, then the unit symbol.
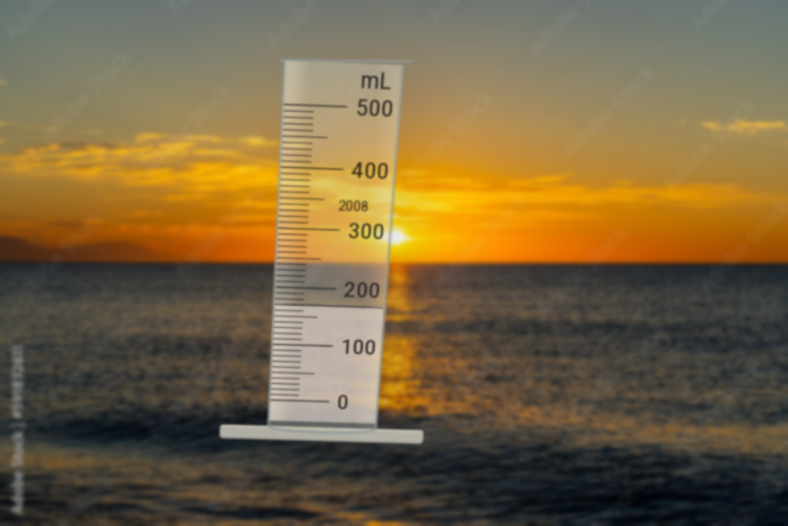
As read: 170 mL
